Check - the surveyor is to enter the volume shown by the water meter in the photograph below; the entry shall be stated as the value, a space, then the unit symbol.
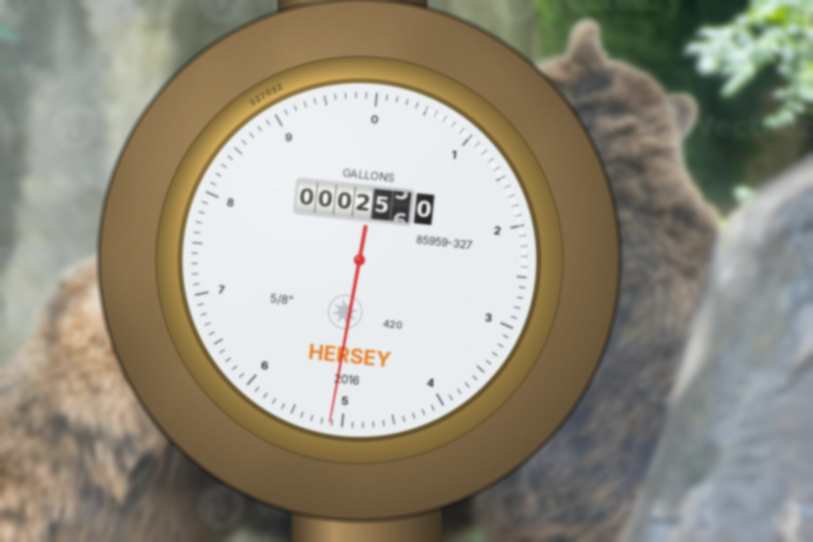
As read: 2555.1 gal
